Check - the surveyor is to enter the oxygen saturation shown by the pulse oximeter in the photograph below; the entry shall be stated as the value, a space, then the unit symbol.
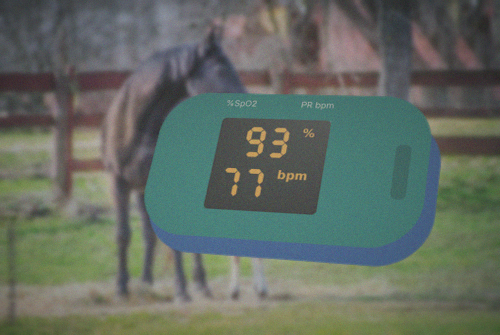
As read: 93 %
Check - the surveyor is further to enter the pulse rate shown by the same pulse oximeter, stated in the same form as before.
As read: 77 bpm
